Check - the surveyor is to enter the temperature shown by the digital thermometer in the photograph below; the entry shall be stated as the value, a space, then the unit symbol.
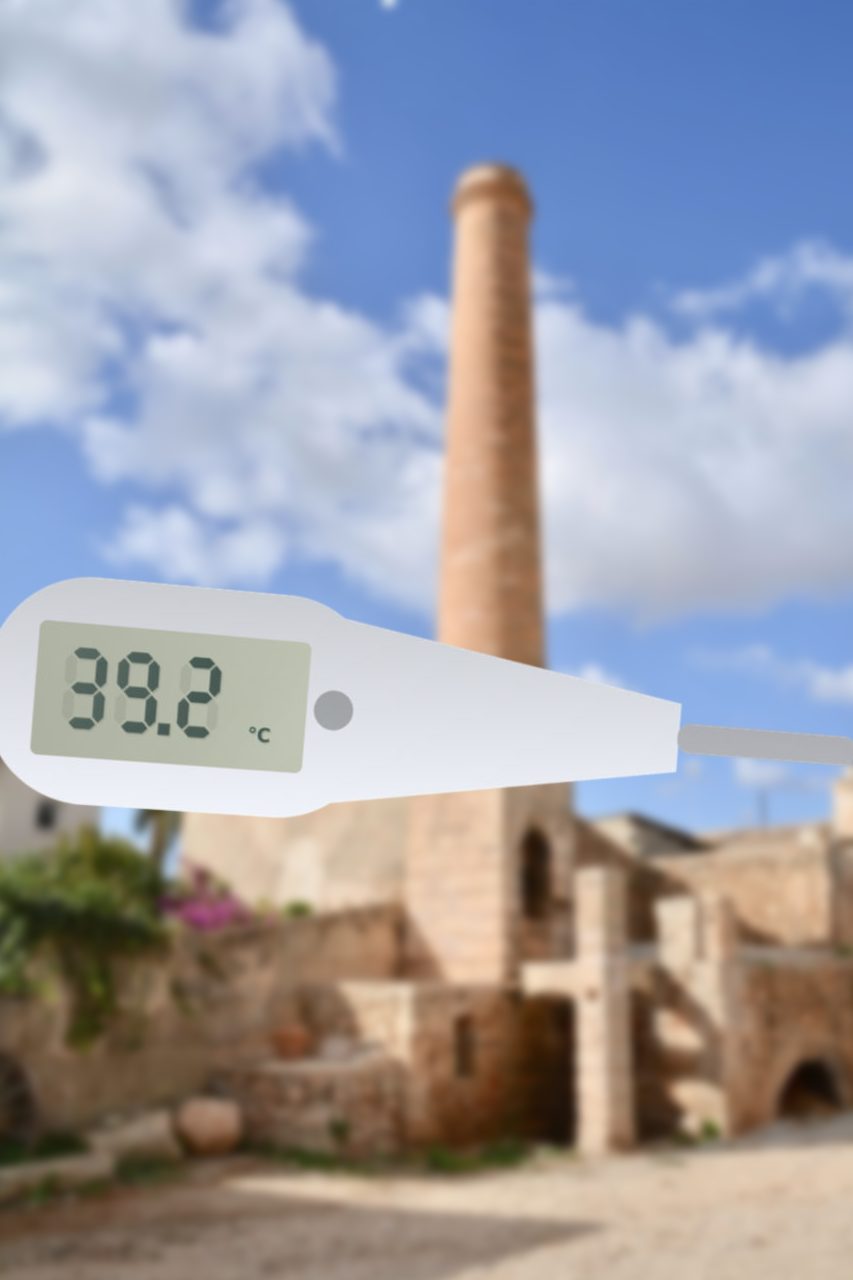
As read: 39.2 °C
